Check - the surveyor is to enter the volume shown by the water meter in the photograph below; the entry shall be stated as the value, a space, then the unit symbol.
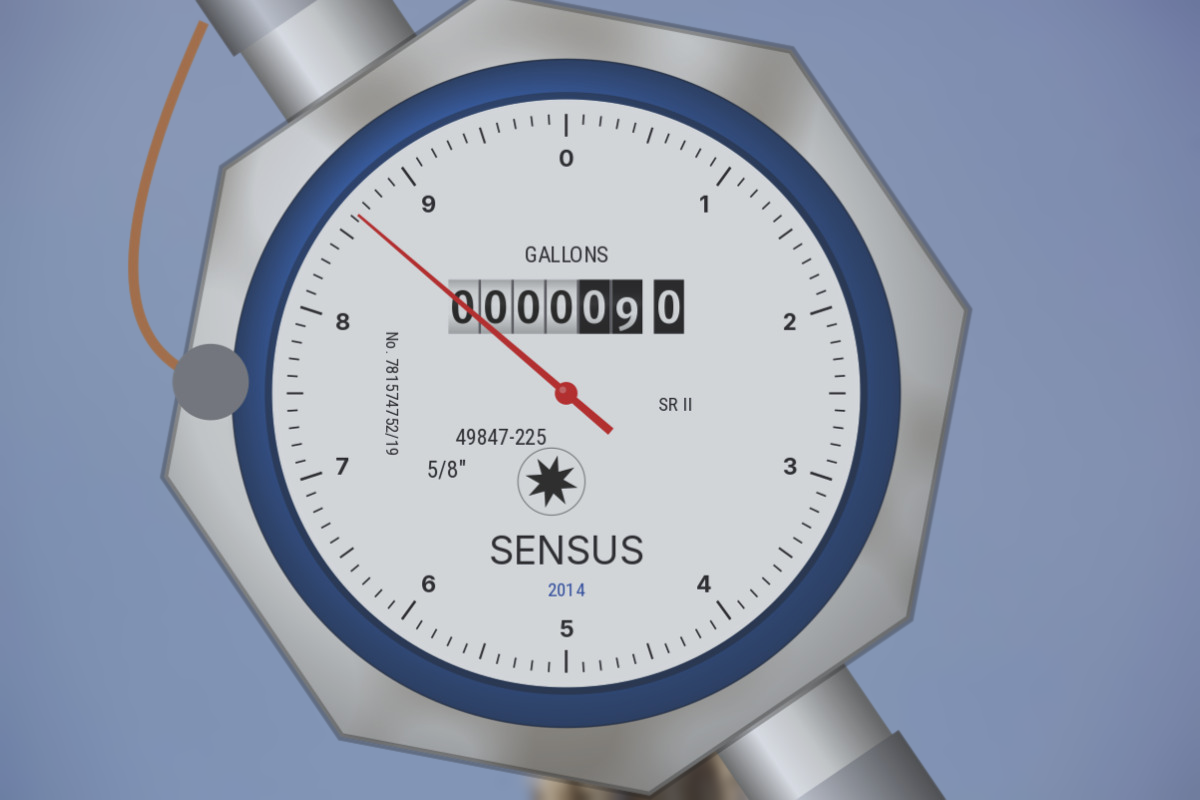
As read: 88.6 gal
